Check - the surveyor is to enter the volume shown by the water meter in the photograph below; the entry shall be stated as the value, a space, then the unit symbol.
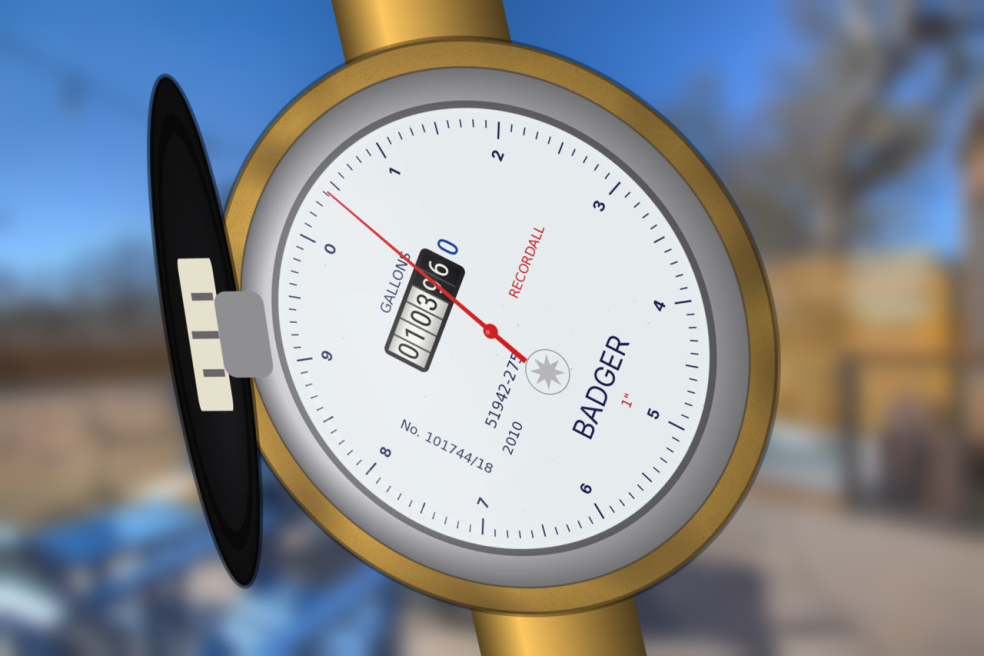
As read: 103960.4 gal
